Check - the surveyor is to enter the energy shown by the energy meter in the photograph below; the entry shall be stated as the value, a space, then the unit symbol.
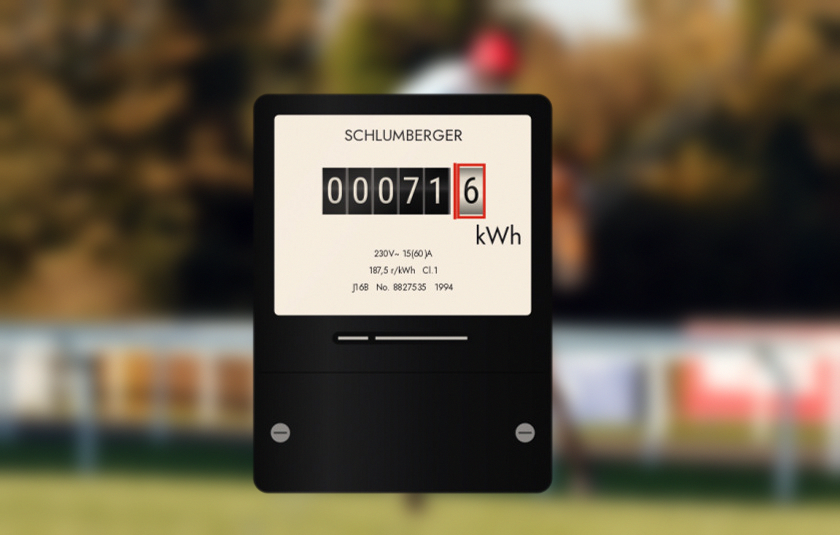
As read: 71.6 kWh
